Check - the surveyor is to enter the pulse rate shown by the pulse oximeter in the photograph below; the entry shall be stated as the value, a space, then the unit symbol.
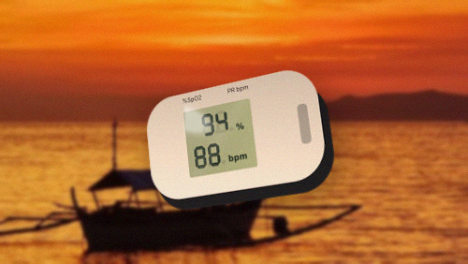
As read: 88 bpm
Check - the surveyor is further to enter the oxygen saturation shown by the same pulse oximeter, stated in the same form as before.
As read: 94 %
